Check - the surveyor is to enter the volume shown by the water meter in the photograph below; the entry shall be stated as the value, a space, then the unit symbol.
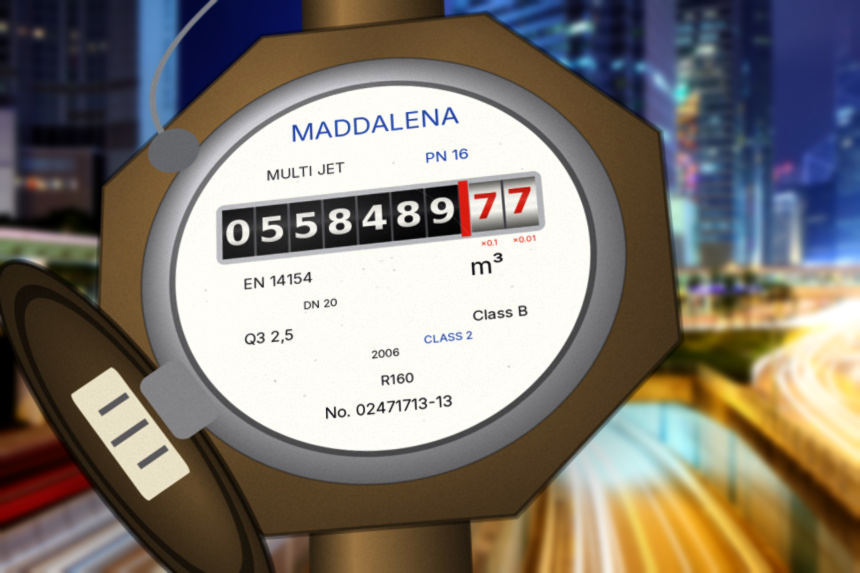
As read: 558489.77 m³
